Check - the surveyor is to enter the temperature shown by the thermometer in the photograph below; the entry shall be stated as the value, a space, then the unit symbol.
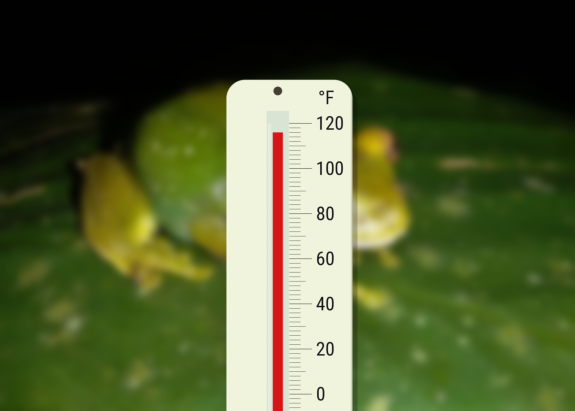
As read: 116 °F
